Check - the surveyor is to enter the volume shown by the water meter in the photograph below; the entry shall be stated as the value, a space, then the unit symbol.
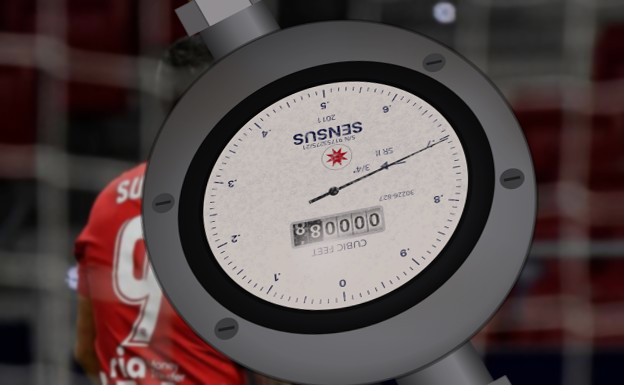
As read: 87.70 ft³
